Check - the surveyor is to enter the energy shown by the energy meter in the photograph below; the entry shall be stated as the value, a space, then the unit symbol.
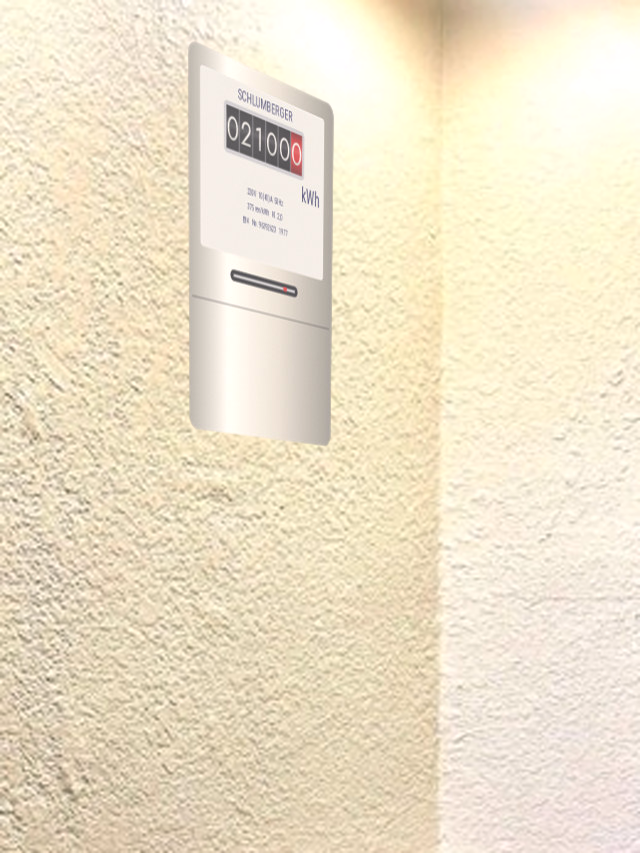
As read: 2100.0 kWh
